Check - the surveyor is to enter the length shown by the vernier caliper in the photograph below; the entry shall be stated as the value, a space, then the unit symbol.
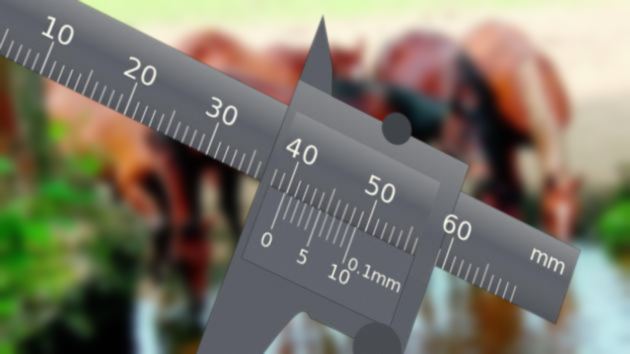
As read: 39.8 mm
